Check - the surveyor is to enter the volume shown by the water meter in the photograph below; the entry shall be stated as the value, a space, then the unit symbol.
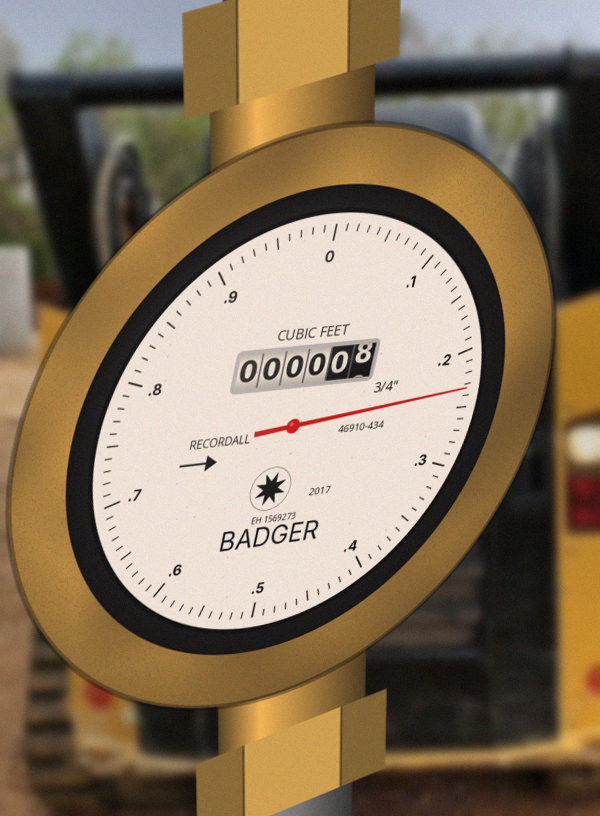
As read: 8.23 ft³
